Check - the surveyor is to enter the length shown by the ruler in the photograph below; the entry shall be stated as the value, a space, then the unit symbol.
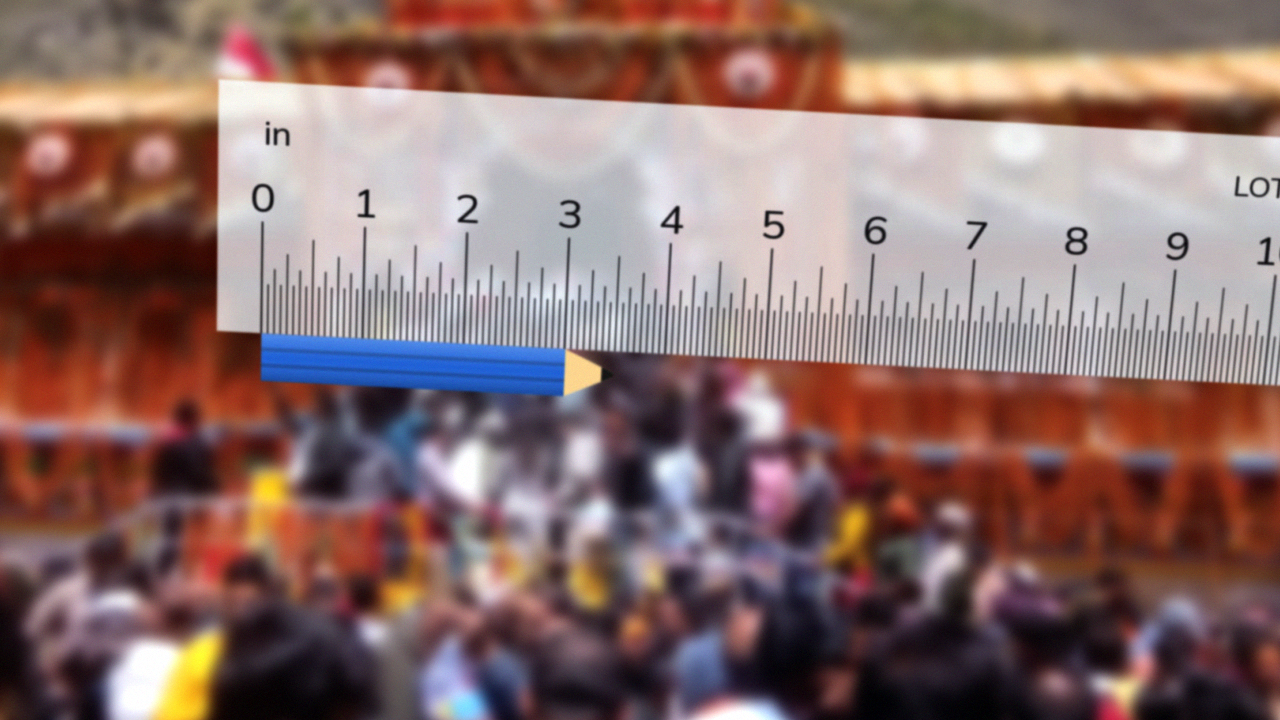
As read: 3.5 in
